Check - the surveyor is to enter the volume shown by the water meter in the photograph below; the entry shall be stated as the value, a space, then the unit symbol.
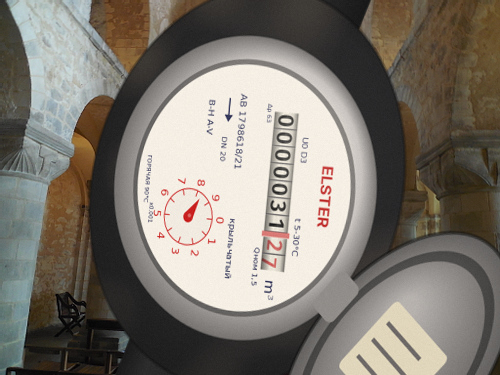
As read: 31.268 m³
